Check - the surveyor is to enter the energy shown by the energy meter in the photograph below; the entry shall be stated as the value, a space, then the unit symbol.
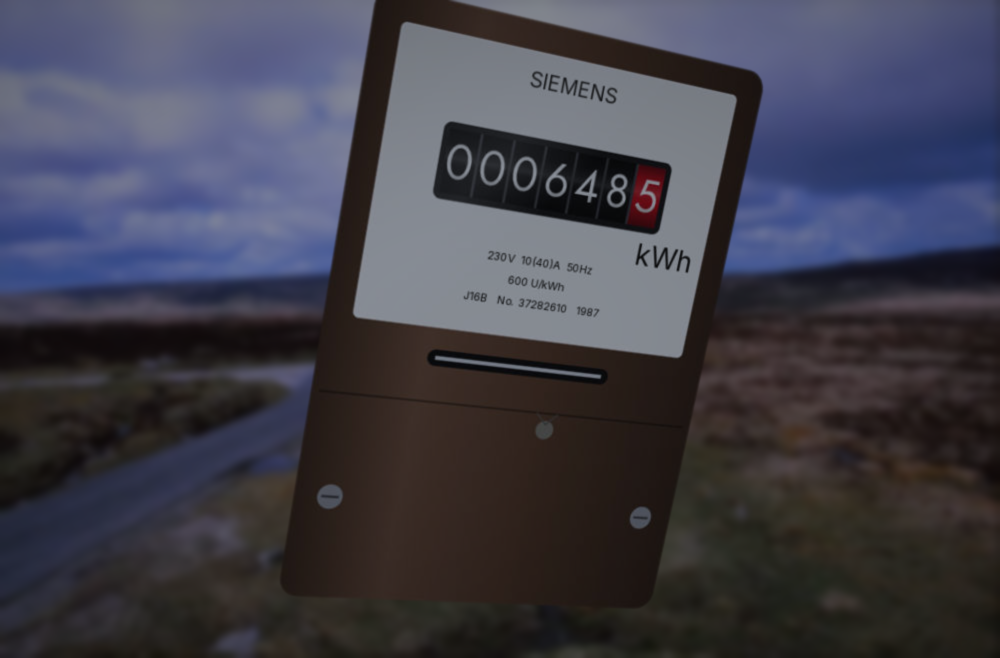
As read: 648.5 kWh
